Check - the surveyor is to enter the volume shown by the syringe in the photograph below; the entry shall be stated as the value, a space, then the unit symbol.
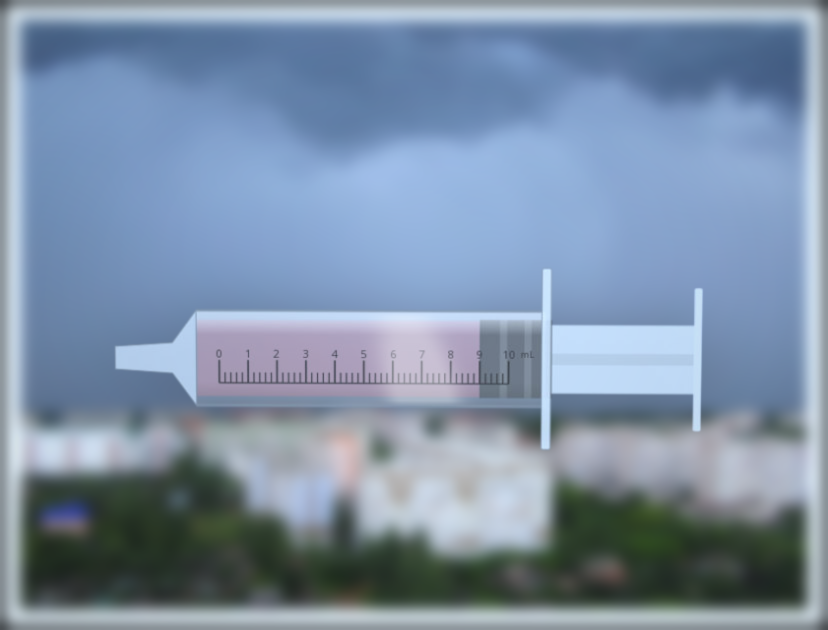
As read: 9 mL
